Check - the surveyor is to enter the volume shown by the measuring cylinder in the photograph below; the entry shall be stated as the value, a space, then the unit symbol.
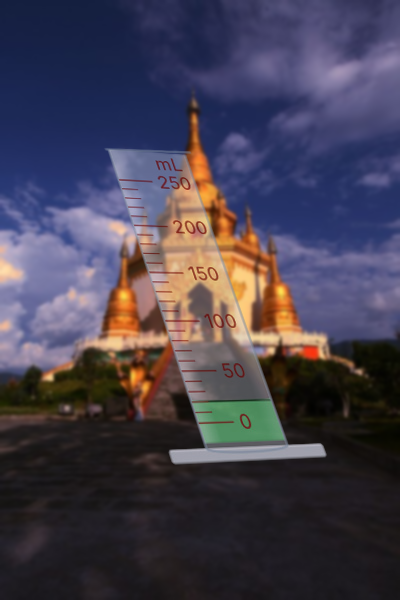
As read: 20 mL
